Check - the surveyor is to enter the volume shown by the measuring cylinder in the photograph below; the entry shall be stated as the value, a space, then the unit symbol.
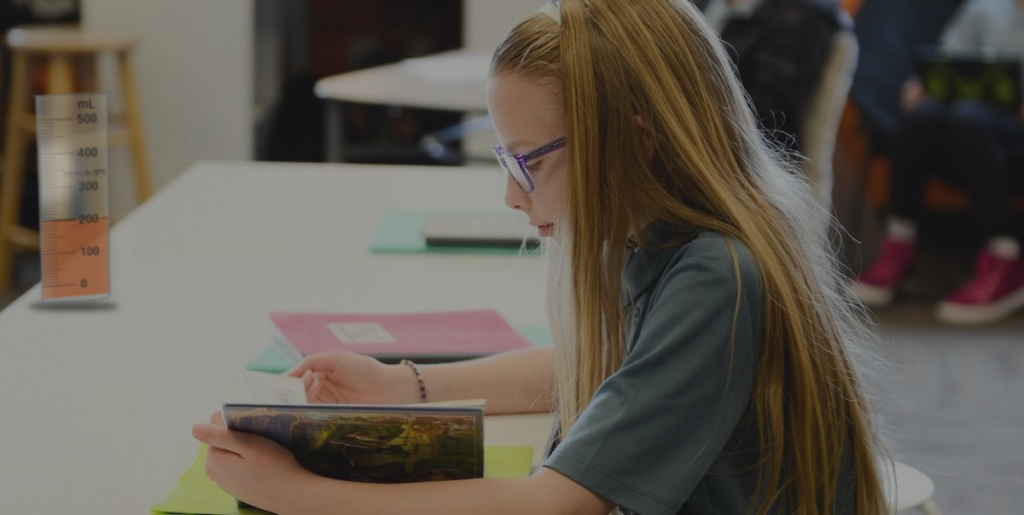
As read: 200 mL
